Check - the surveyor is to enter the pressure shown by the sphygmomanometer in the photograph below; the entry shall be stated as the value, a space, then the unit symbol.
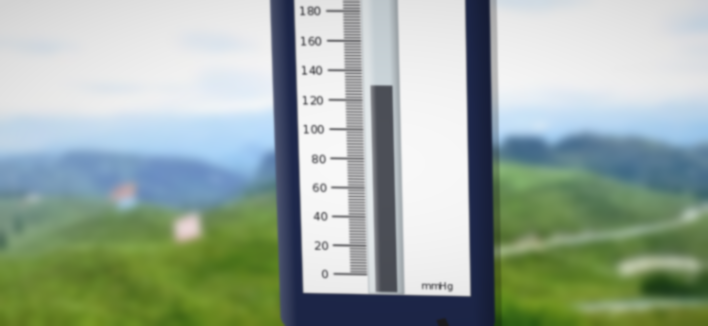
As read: 130 mmHg
